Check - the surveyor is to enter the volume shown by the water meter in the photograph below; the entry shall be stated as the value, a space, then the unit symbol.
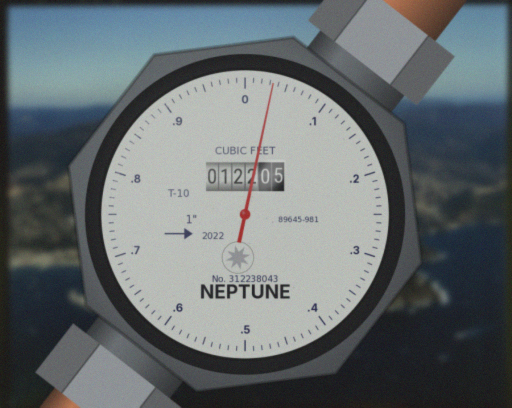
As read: 12205.03 ft³
